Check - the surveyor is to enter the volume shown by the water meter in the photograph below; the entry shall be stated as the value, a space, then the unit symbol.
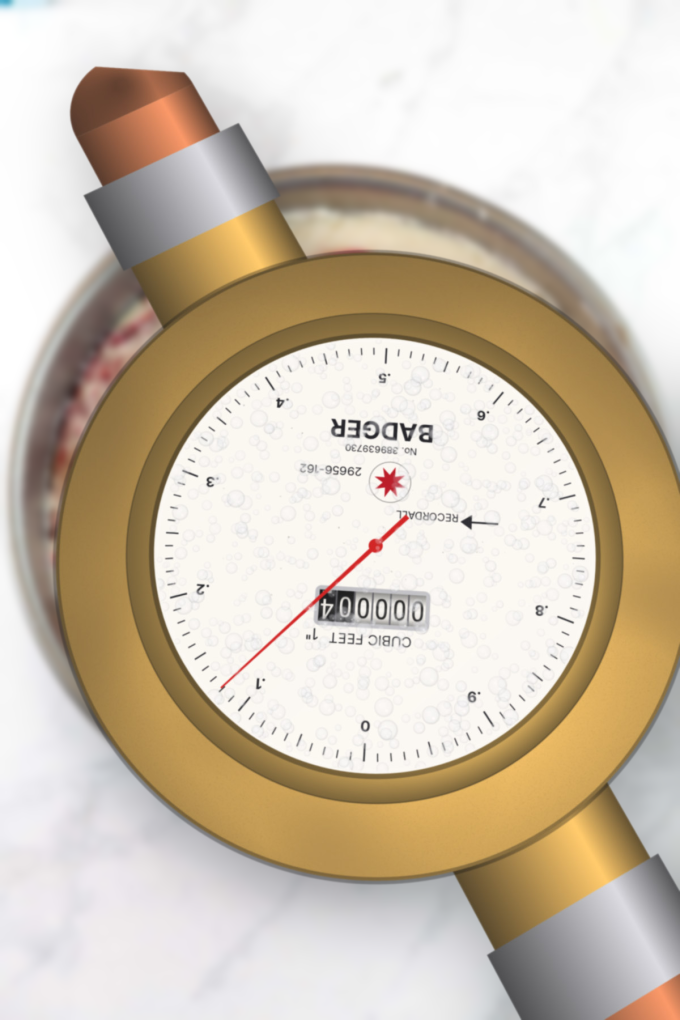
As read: 4.12 ft³
